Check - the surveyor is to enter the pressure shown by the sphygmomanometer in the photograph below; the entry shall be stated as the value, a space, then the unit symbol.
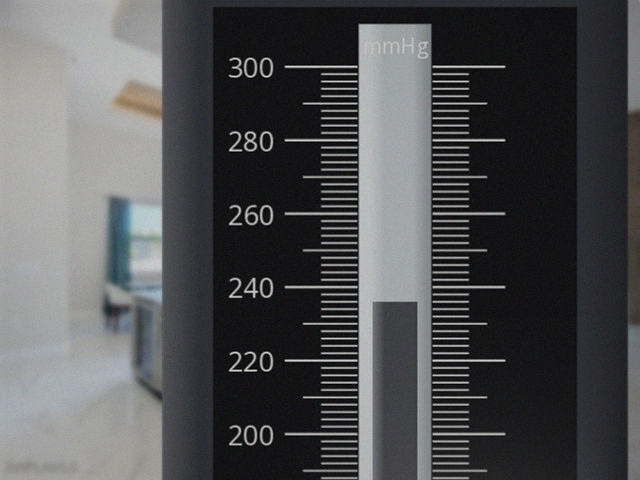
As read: 236 mmHg
